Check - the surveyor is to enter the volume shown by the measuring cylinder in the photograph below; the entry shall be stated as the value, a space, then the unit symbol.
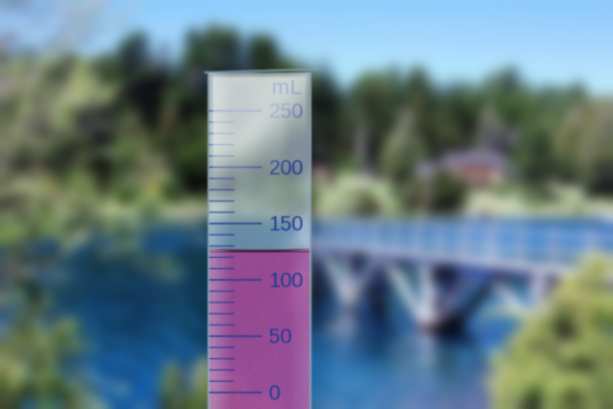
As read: 125 mL
